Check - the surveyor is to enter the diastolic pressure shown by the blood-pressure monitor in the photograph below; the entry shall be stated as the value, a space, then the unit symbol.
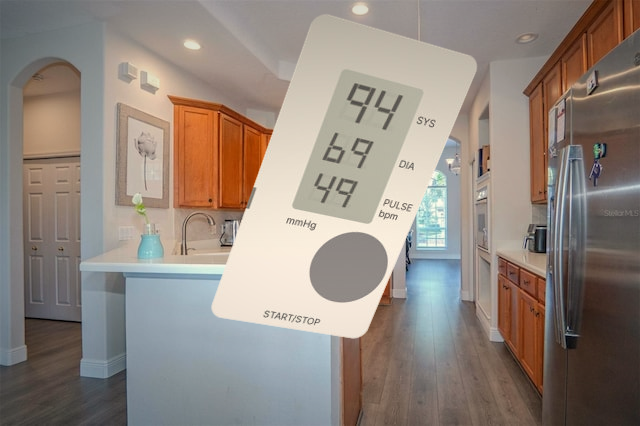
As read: 69 mmHg
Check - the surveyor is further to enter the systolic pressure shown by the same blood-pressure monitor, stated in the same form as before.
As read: 94 mmHg
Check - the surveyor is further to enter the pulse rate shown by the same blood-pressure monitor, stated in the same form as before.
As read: 49 bpm
